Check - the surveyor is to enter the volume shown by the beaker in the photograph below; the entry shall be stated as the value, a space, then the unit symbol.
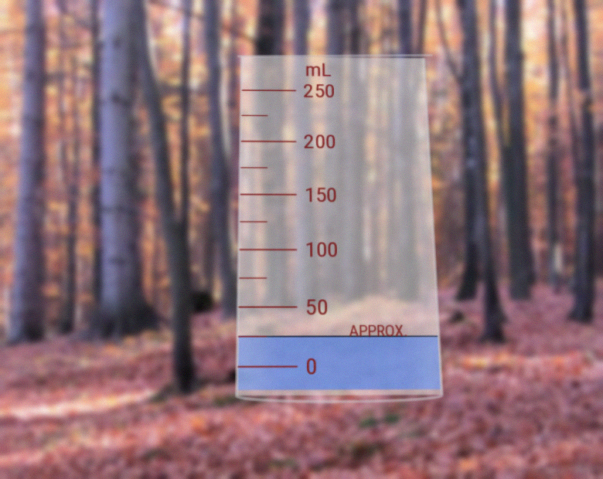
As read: 25 mL
